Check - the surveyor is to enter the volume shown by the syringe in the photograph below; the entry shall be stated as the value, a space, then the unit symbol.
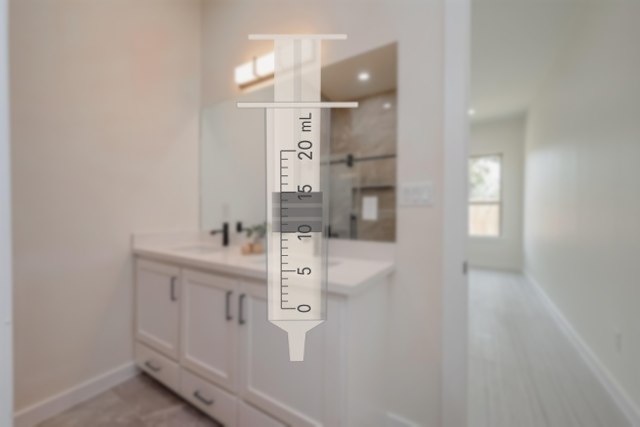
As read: 10 mL
